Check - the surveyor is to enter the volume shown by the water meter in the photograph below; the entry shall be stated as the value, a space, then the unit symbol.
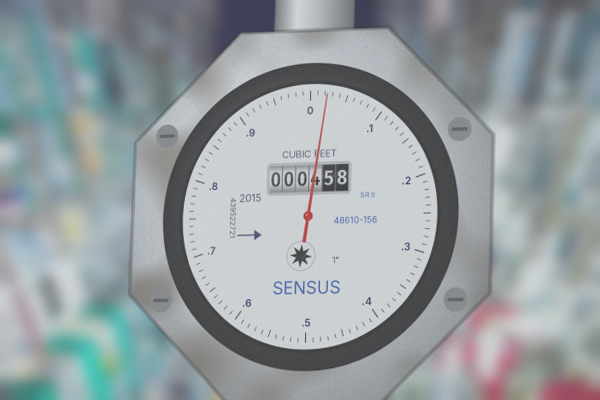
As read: 458.02 ft³
